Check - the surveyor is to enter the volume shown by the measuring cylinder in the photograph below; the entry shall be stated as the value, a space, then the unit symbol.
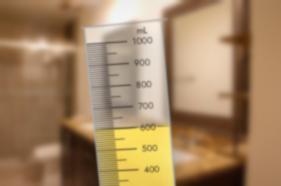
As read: 600 mL
